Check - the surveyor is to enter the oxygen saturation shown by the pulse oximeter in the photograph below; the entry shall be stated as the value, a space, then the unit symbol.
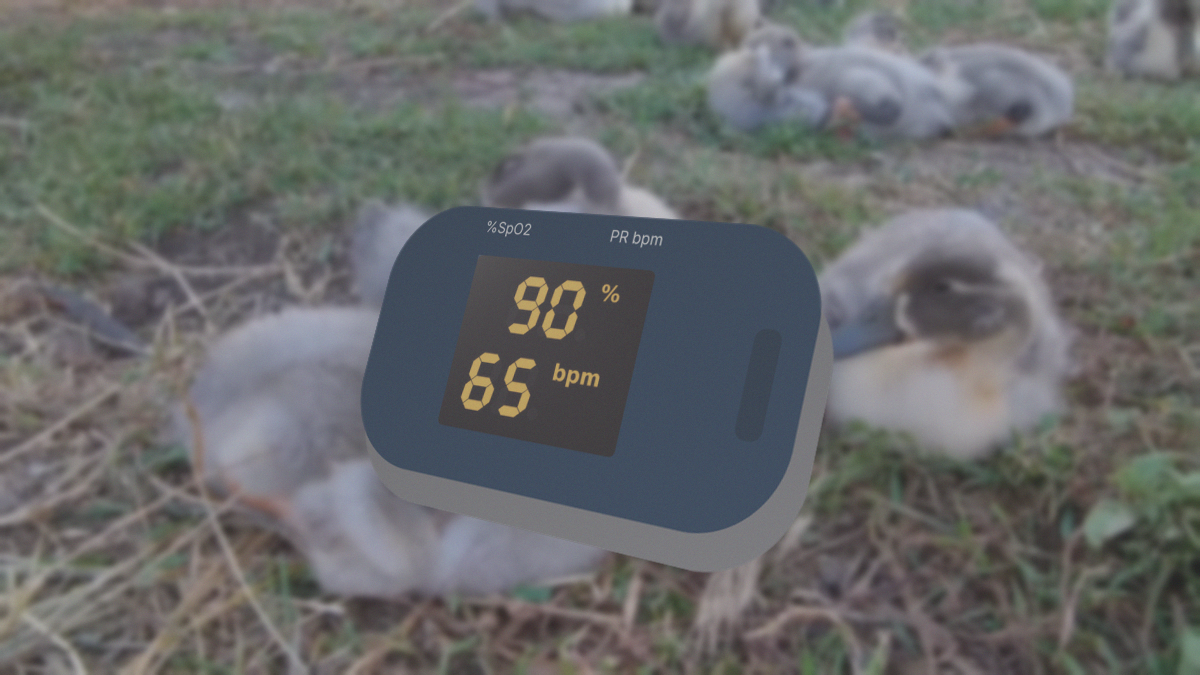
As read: 90 %
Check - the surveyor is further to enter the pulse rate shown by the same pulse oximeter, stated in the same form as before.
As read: 65 bpm
